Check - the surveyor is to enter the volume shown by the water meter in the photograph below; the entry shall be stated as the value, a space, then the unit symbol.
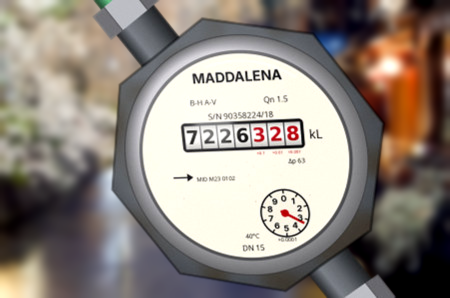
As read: 7226.3283 kL
